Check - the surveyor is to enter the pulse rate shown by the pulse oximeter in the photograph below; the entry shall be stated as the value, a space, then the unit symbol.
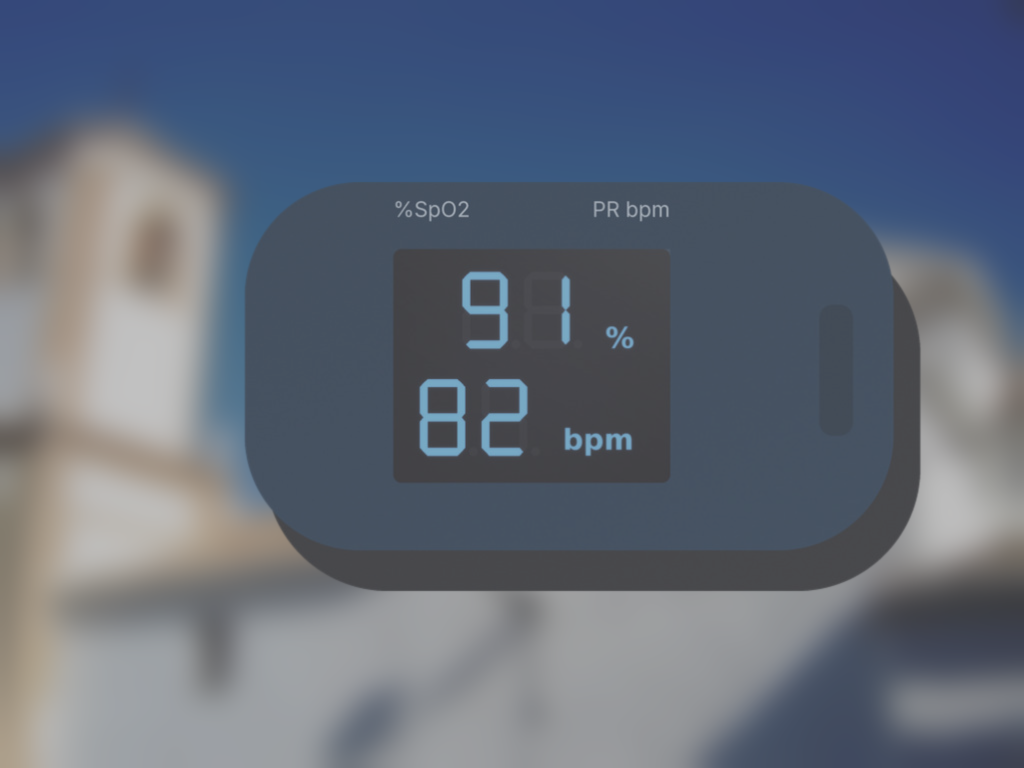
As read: 82 bpm
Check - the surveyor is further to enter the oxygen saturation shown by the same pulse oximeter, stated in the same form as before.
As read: 91 %
